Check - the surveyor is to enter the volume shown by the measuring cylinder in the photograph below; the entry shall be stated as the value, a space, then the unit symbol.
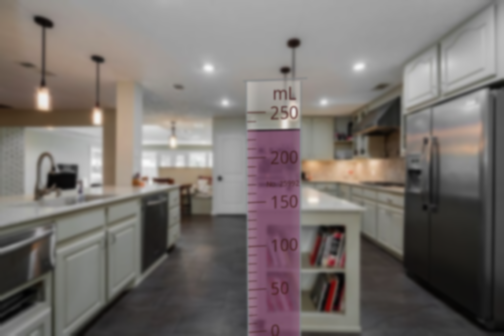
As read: 230 mL
